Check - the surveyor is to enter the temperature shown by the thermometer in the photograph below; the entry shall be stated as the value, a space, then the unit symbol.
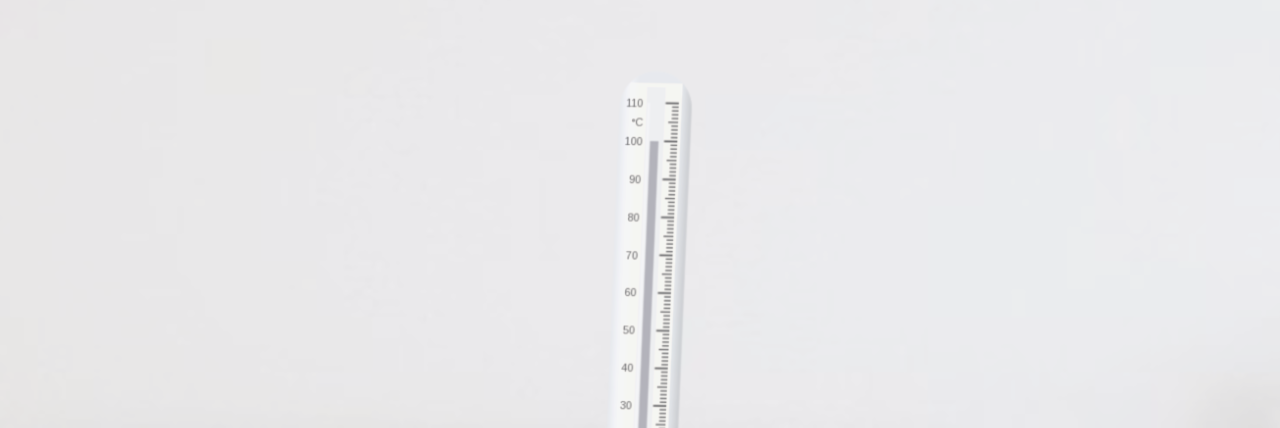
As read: 100 °C
